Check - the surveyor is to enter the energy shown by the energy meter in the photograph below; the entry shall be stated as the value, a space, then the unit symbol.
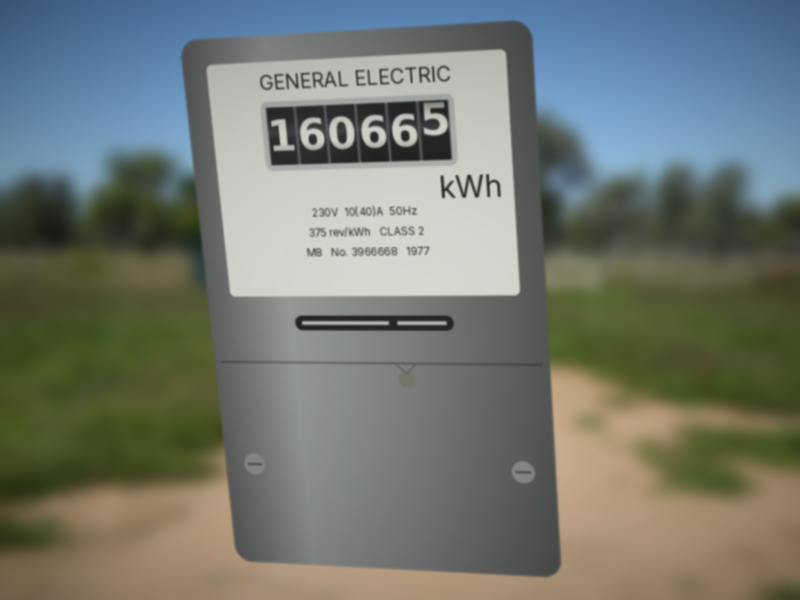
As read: 160665 kWh
